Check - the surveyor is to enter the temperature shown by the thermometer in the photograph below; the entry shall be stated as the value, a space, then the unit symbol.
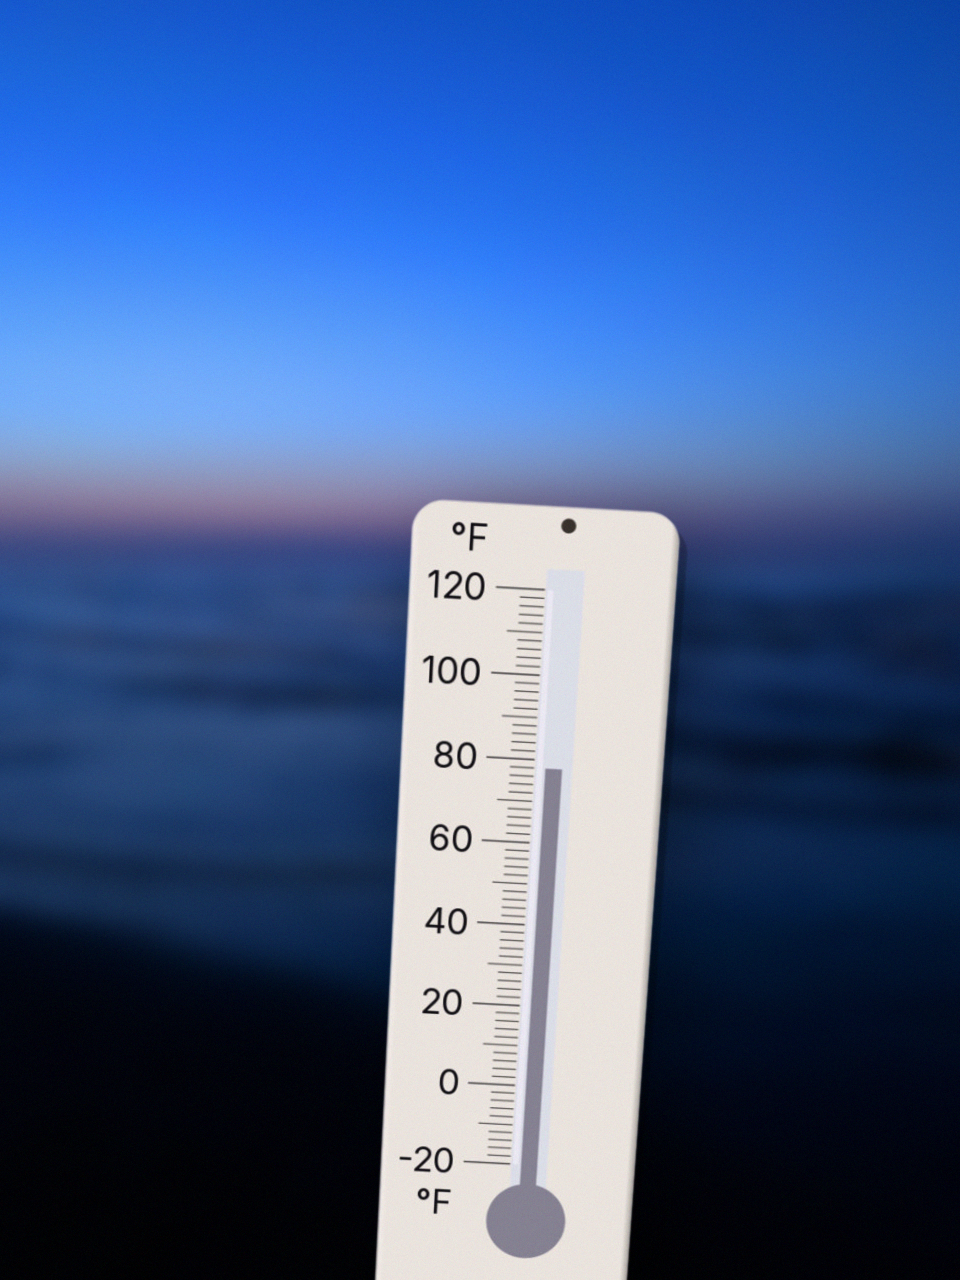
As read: 78 °F
